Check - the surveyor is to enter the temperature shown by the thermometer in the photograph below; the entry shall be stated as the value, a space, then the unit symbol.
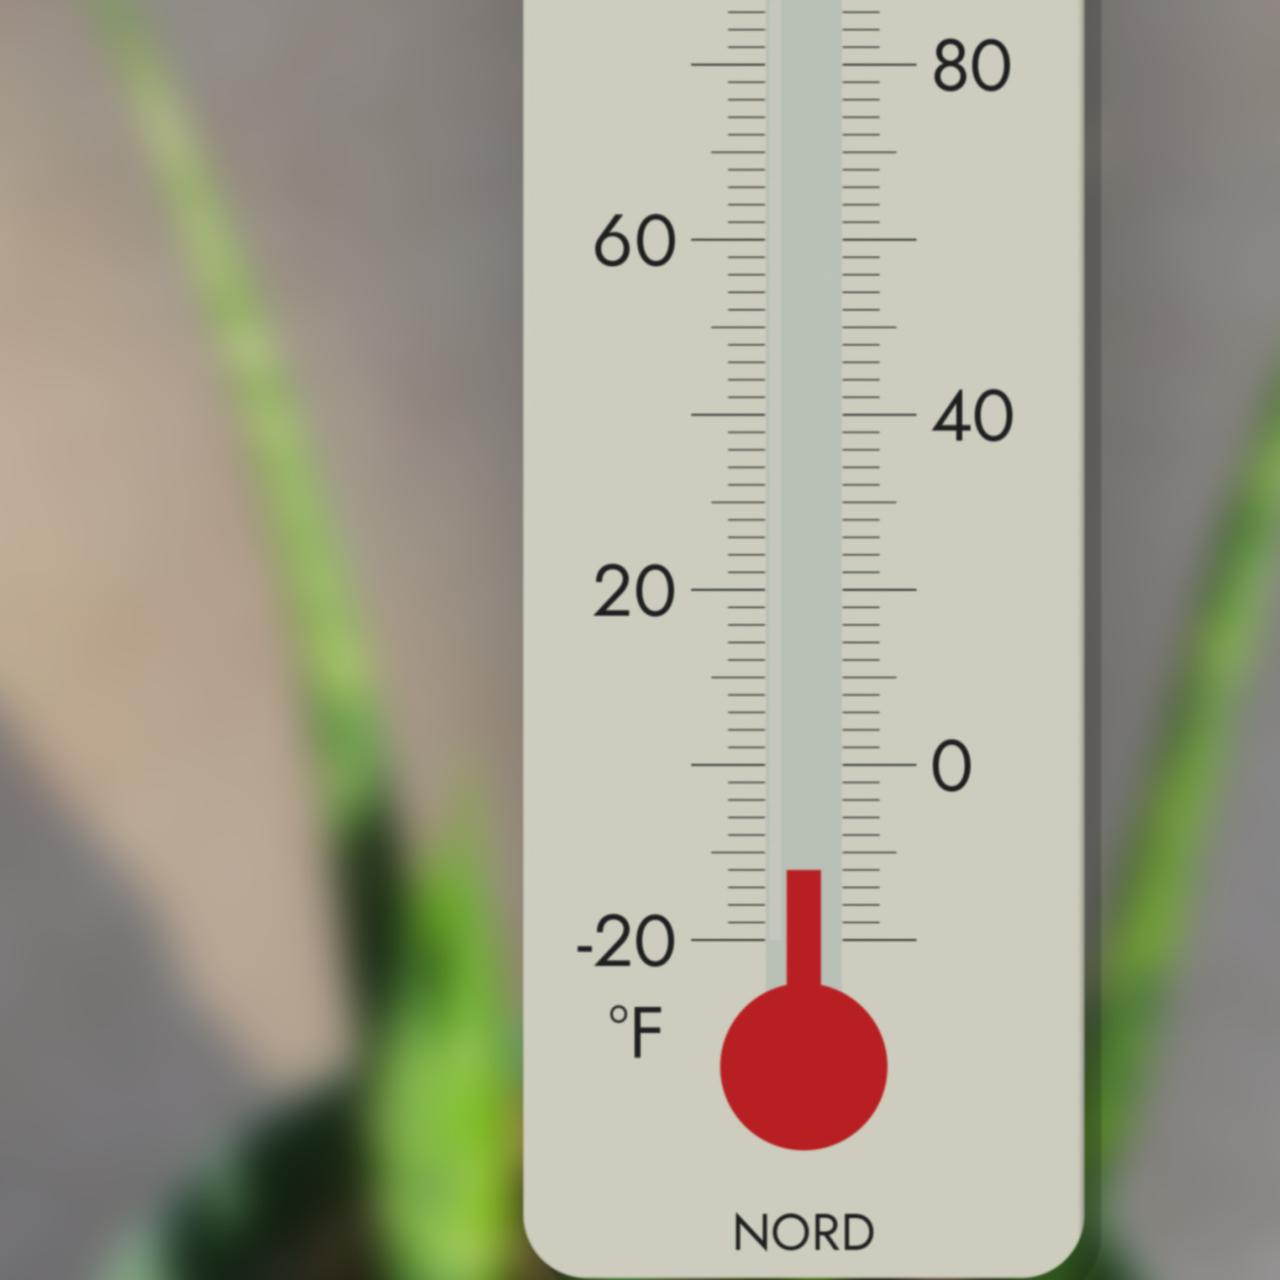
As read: -12 °F
